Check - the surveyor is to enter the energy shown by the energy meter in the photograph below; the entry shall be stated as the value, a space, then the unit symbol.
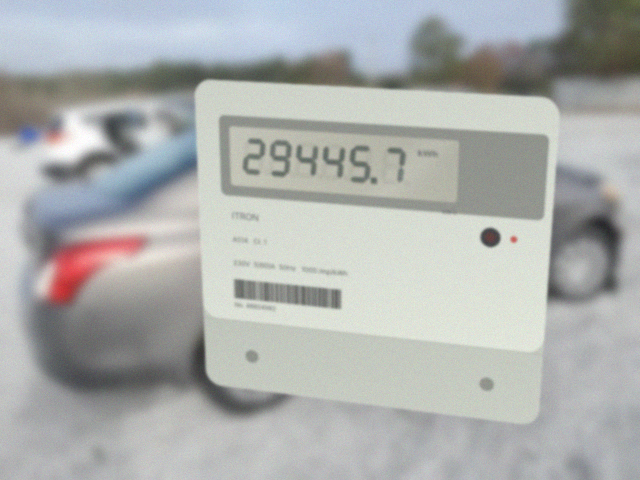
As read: 29445.7 kWh
